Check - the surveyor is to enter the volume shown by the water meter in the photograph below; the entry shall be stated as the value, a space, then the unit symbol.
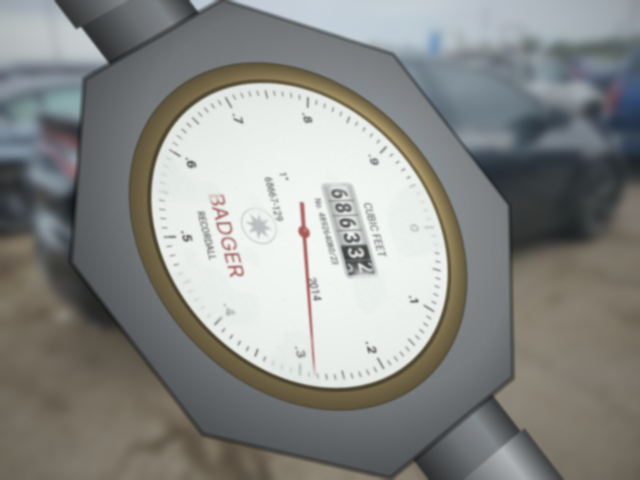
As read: 686332.28 ft³
